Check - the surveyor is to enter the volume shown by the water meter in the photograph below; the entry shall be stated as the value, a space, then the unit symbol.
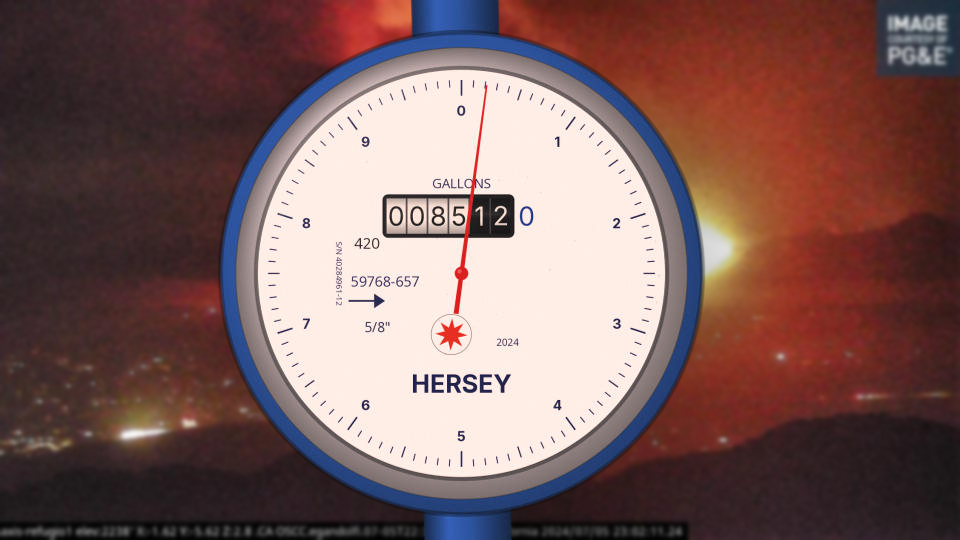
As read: 85120.2 gal
